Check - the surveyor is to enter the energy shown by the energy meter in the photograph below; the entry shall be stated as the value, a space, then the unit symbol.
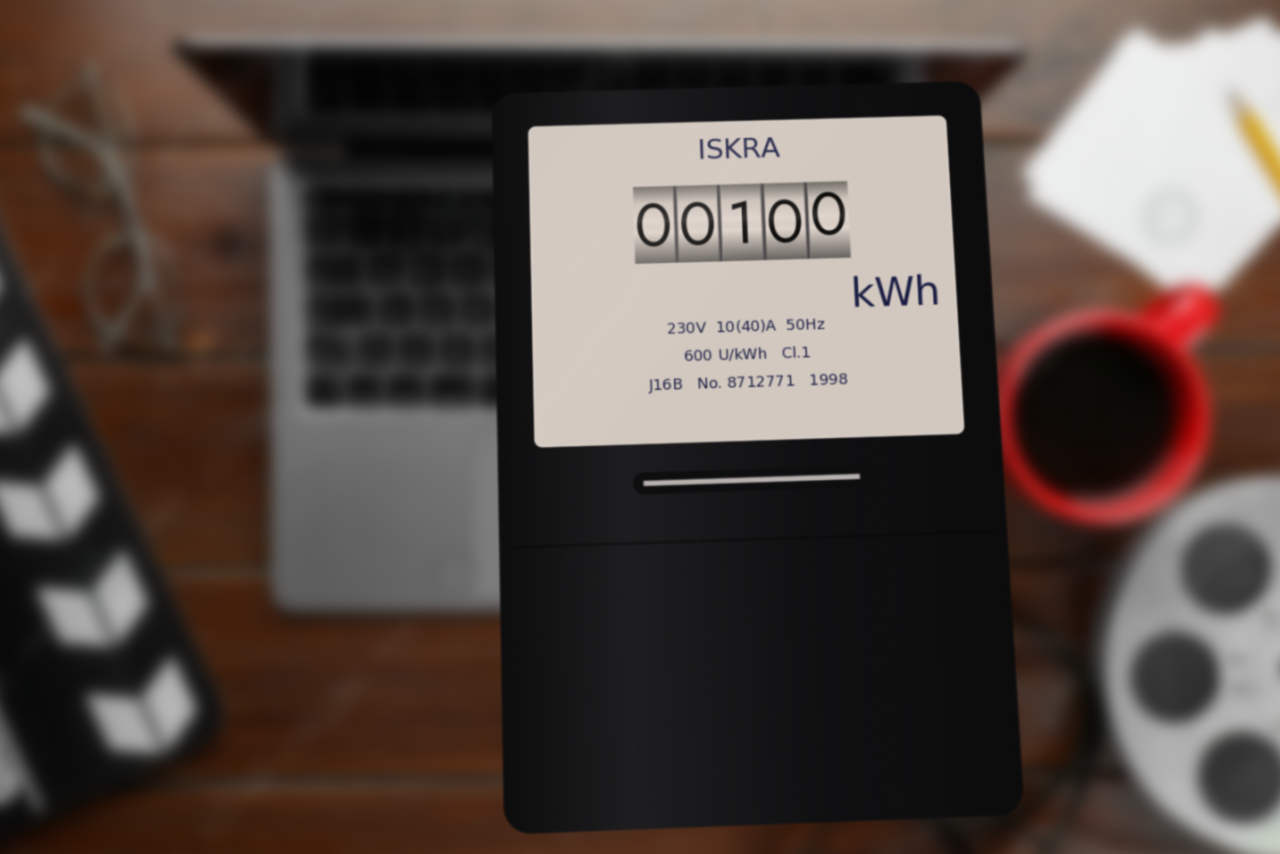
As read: 100 kWh
